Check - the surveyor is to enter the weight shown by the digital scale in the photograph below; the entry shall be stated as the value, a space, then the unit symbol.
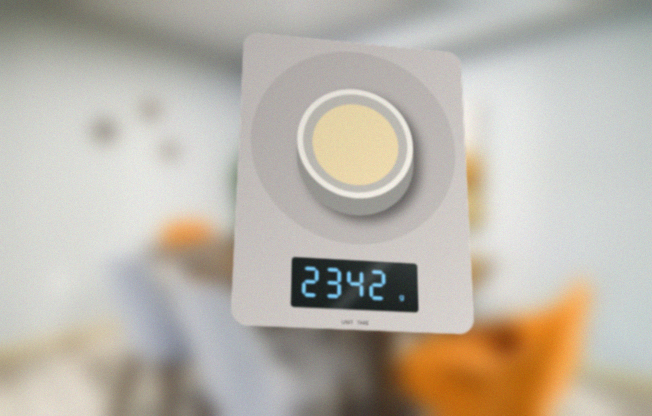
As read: 2342 g
